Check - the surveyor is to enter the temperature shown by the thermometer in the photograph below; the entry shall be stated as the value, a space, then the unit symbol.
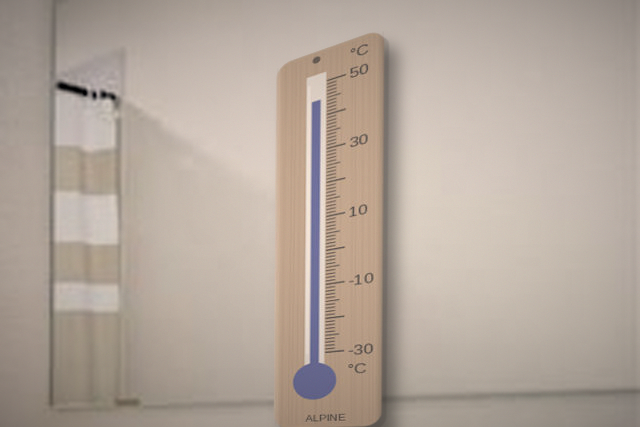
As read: 45 °C
